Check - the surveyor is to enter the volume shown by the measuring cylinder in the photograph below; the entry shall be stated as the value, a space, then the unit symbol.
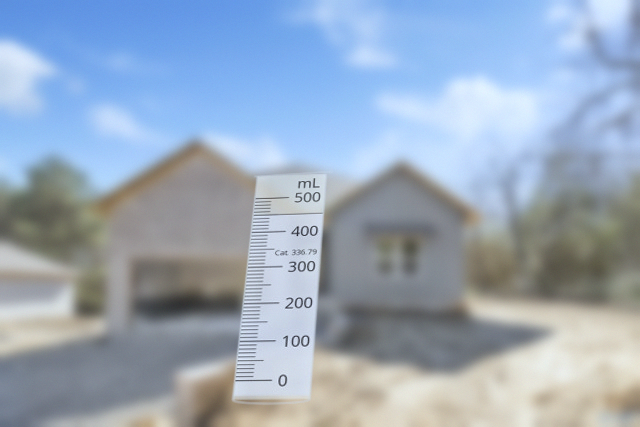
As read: 450 mL
